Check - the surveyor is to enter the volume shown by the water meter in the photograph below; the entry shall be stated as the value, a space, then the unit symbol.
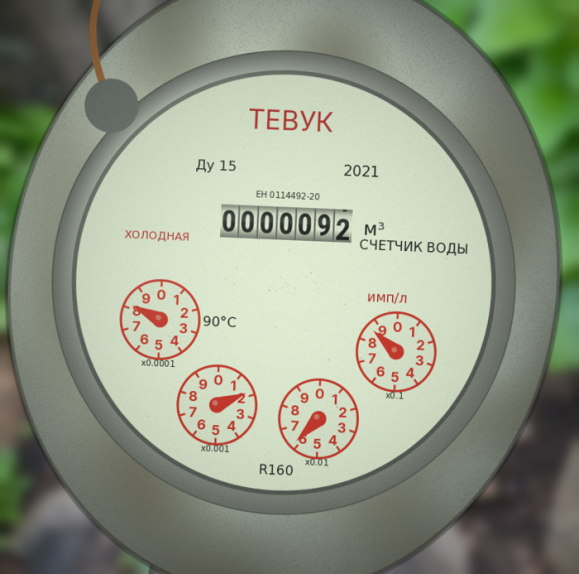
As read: 91.8618 m³
